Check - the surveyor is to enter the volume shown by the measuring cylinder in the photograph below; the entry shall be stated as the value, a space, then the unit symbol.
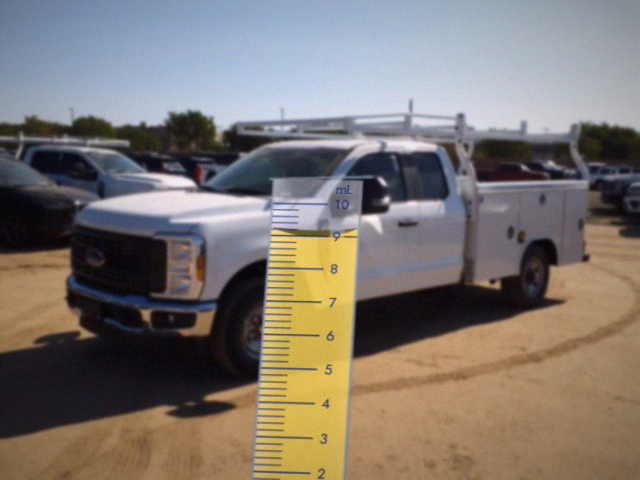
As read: 9 mL
